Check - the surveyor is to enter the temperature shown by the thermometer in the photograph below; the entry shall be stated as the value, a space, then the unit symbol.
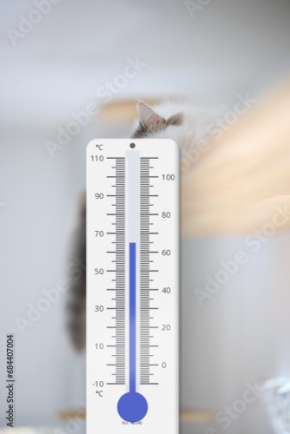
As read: 65 °C
